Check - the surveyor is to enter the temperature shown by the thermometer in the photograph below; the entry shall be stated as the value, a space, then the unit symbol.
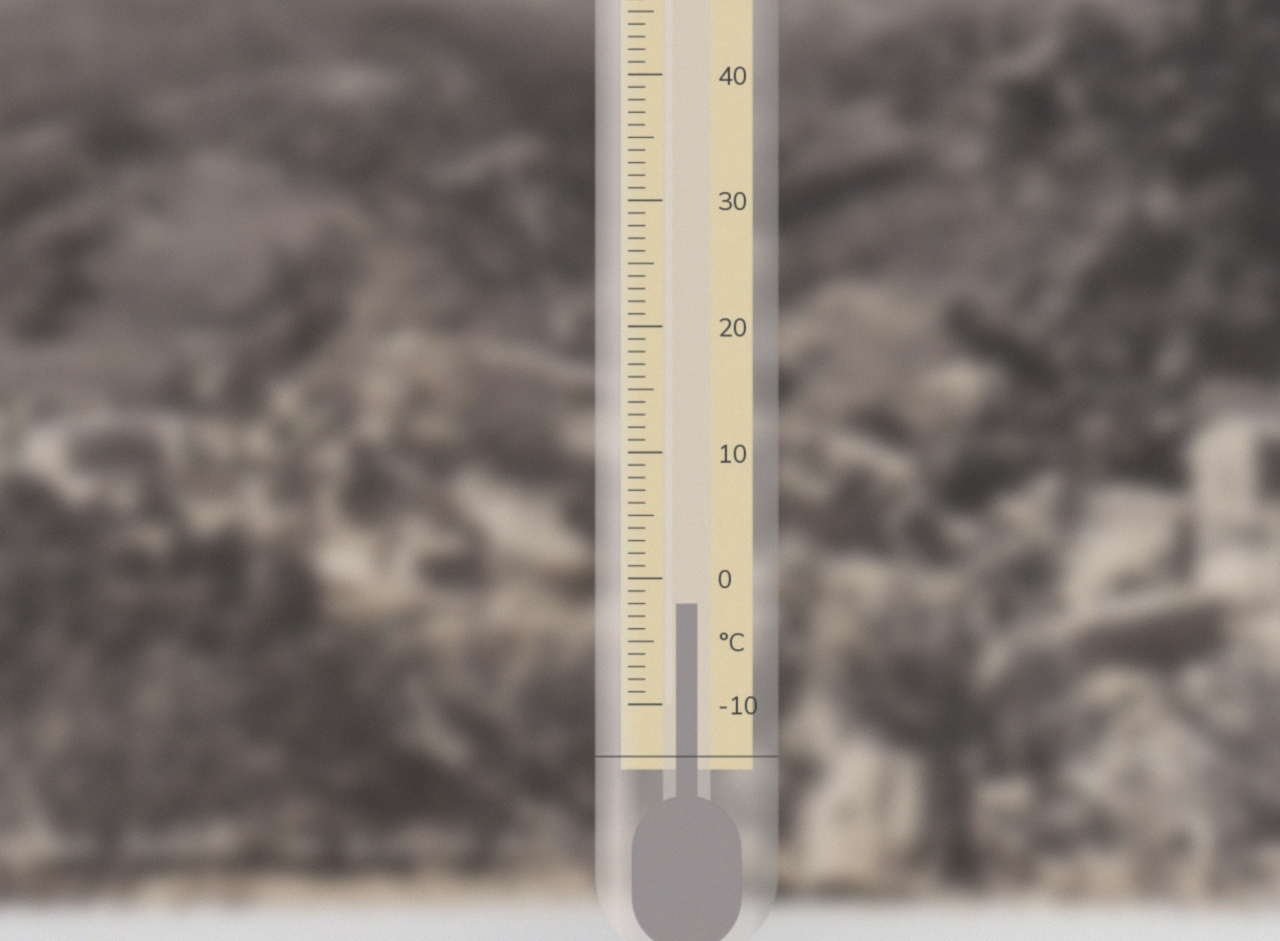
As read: -2 °C
